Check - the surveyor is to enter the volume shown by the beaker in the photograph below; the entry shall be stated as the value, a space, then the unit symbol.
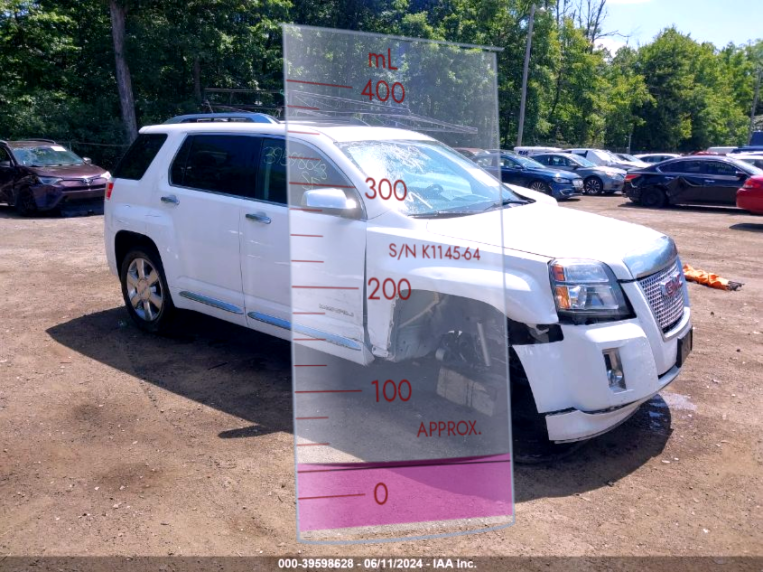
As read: 25 mL
